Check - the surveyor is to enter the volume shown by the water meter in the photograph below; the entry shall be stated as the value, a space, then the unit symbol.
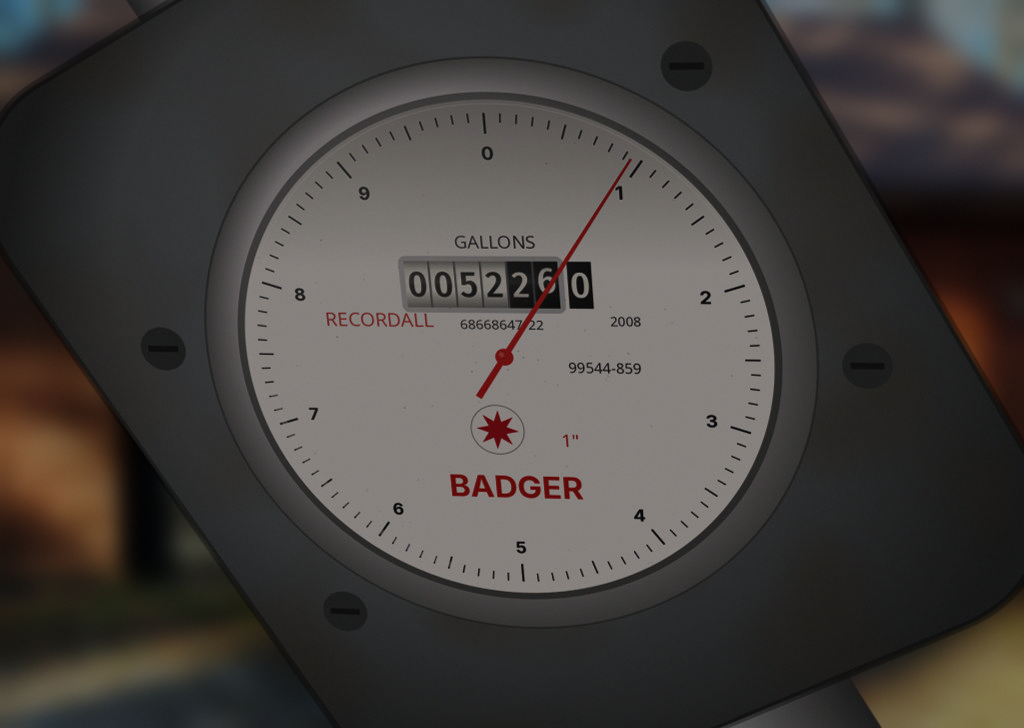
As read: 52260.9 gal
